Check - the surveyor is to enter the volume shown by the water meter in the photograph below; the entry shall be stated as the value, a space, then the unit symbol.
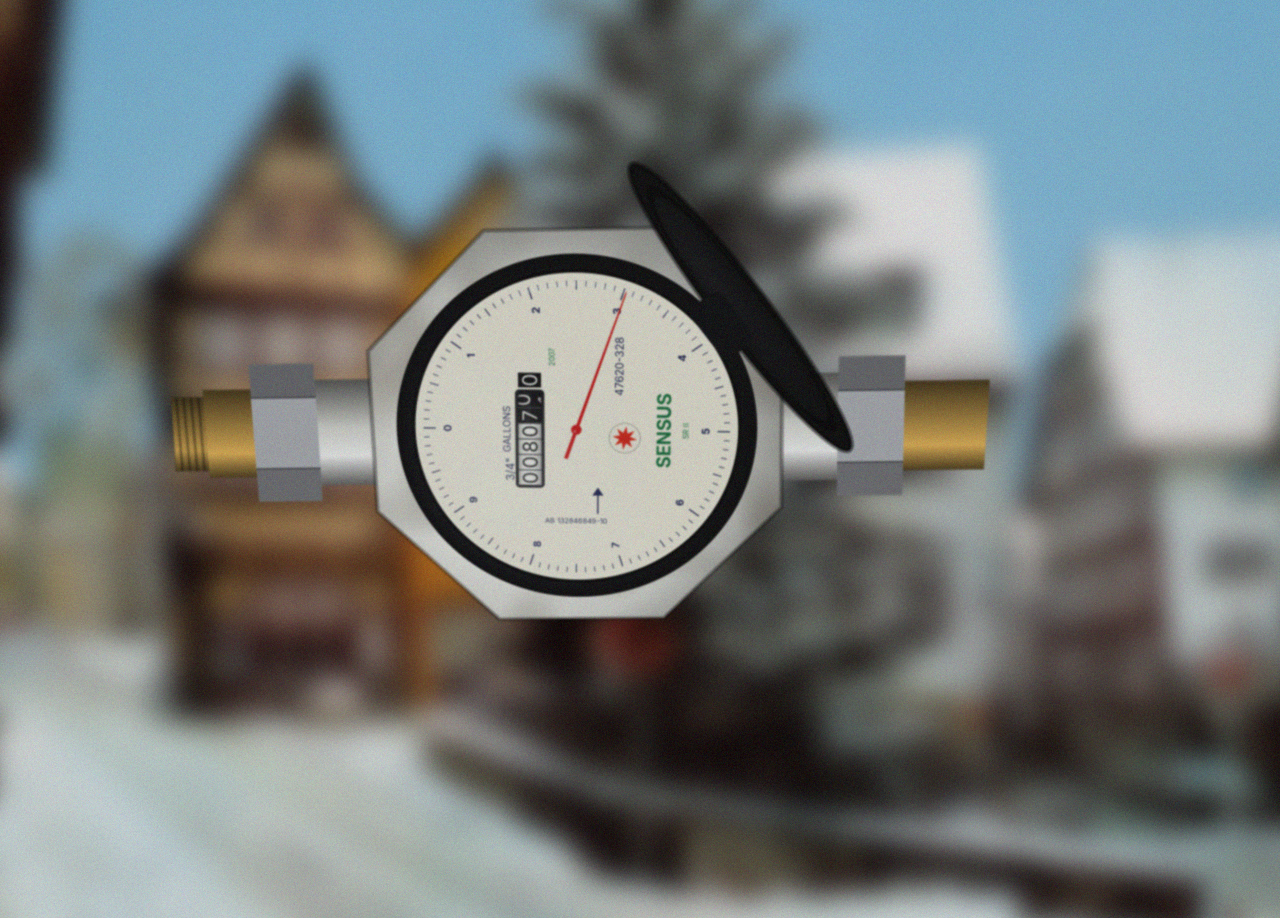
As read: 80703.0 gal
